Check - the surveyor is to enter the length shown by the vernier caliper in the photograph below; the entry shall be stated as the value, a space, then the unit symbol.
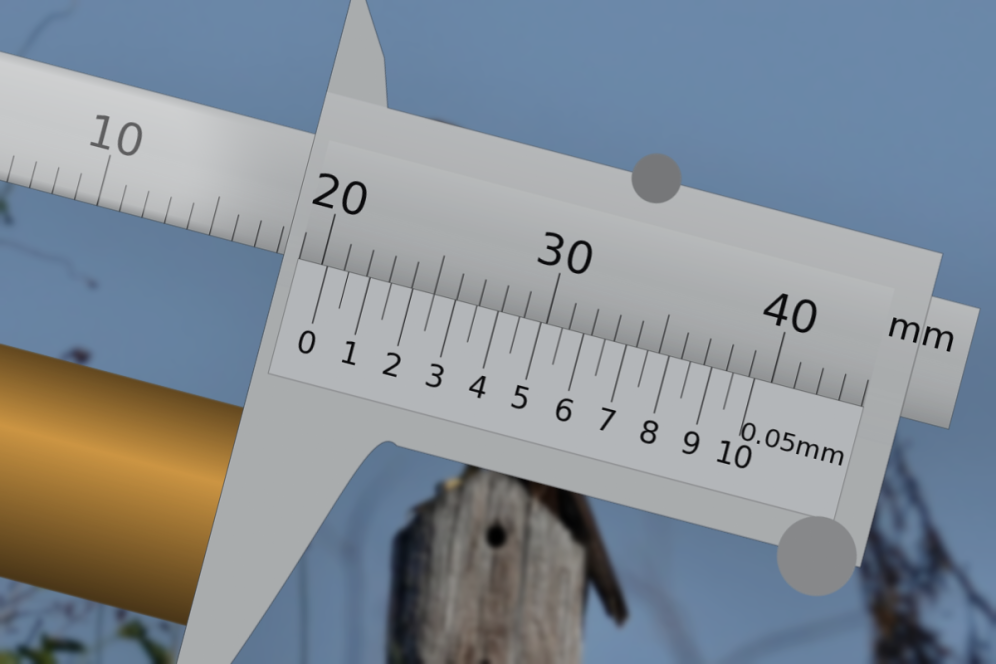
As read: 20.25 mm
